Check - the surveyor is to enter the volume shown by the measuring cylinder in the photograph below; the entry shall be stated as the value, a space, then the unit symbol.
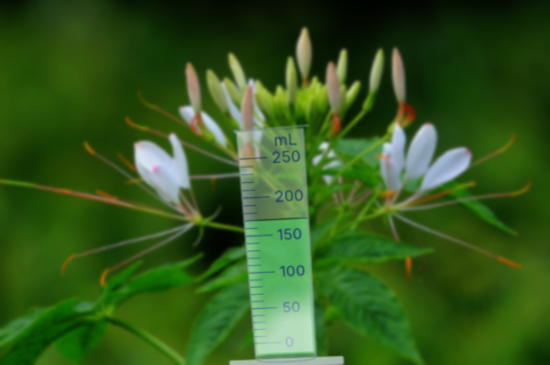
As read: 170 mL
